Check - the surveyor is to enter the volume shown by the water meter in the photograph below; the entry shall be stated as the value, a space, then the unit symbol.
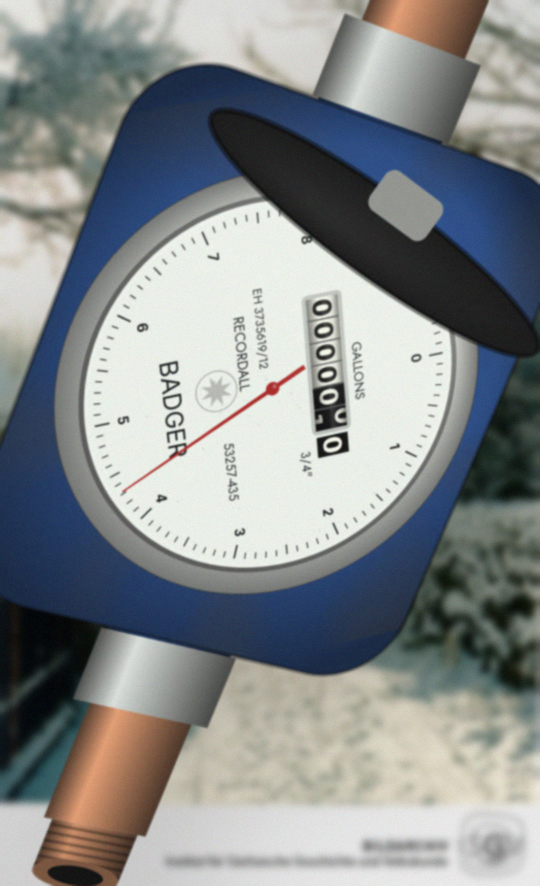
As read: 4.3 gal
